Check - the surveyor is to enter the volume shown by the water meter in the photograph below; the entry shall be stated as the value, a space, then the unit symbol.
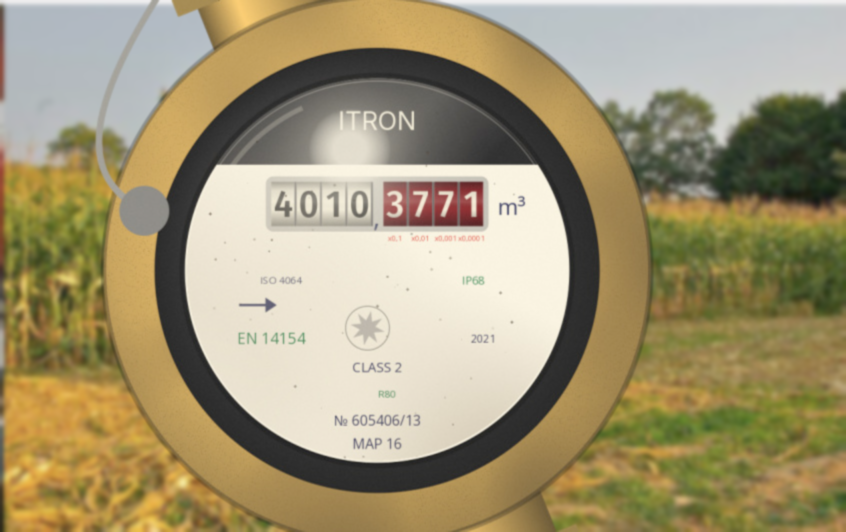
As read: 4010.3771 m³
